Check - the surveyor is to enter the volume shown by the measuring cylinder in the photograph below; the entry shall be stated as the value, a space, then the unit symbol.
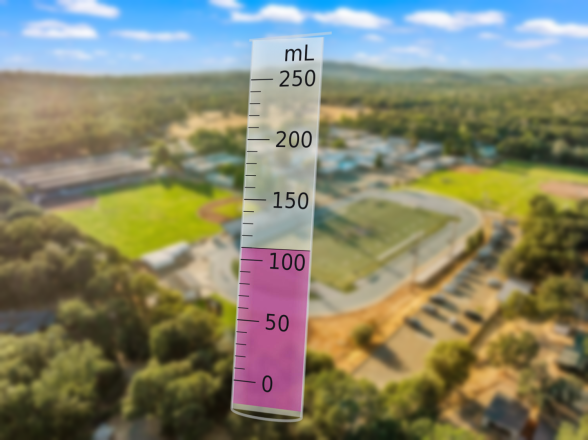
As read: 110 mL
